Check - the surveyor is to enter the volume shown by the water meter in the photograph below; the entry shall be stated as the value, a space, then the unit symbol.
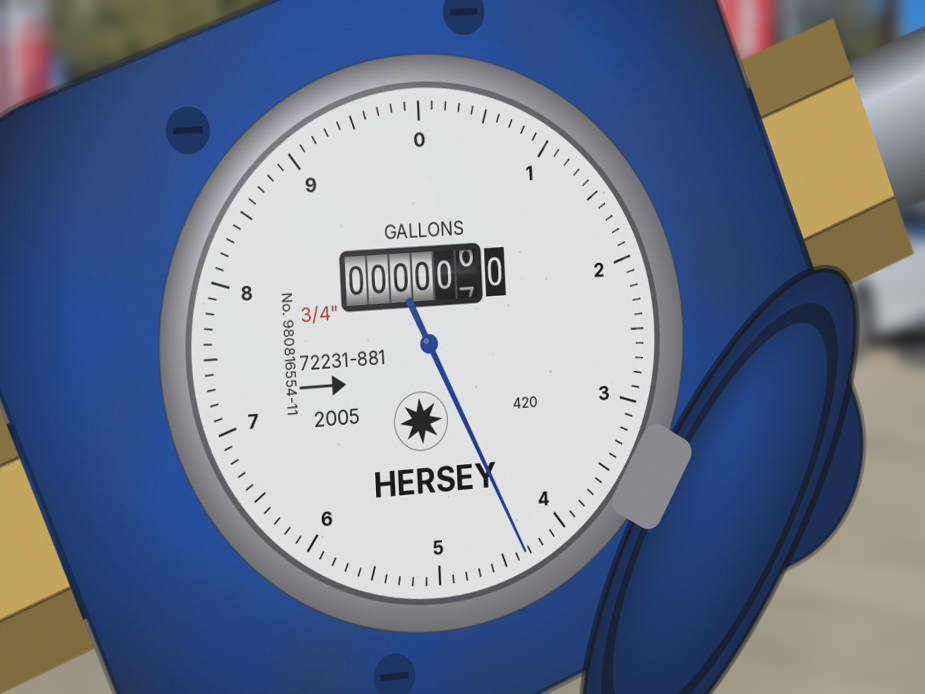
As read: 64.3 gal
